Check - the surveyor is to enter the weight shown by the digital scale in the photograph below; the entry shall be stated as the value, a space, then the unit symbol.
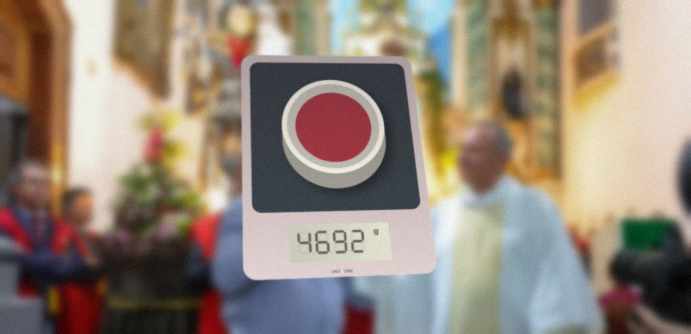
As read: 4692 g
